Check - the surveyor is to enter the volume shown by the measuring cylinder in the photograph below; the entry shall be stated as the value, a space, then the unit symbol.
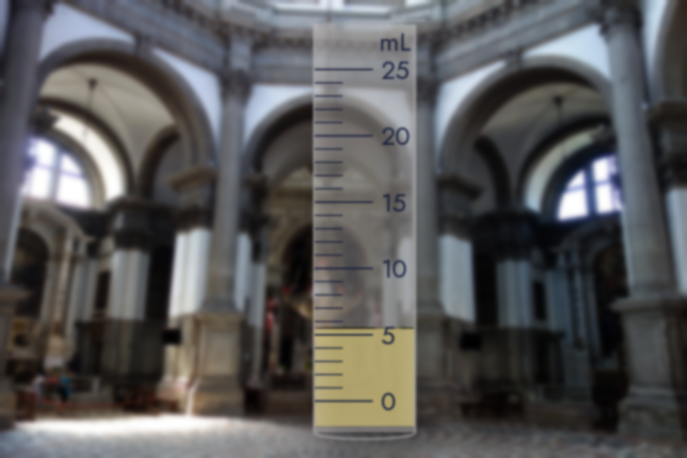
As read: 5.5 mL
